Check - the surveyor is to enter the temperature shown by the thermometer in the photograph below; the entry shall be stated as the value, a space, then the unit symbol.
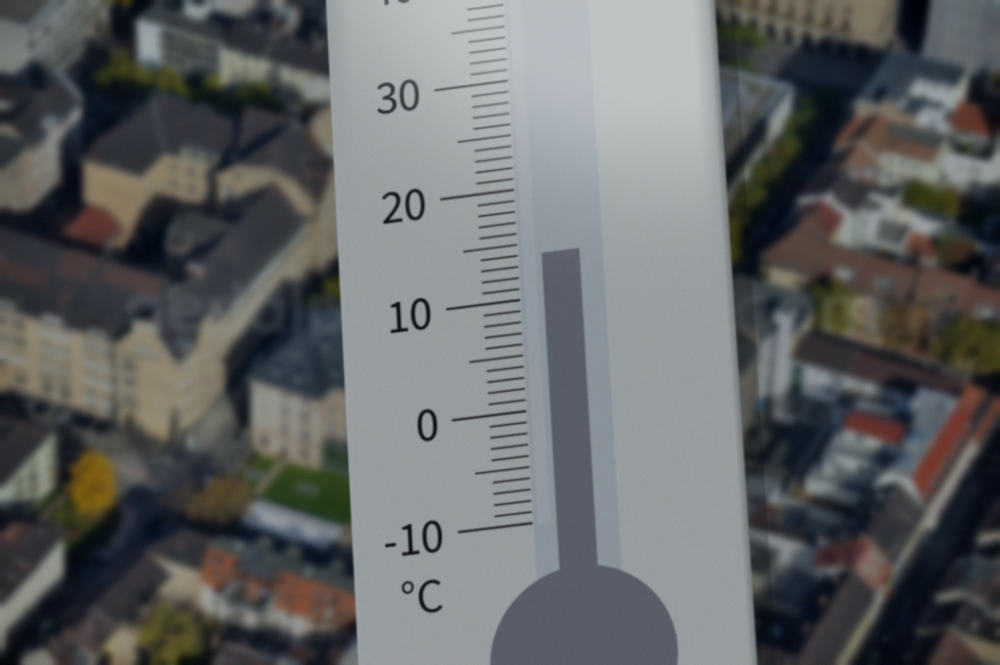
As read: 14 °C
